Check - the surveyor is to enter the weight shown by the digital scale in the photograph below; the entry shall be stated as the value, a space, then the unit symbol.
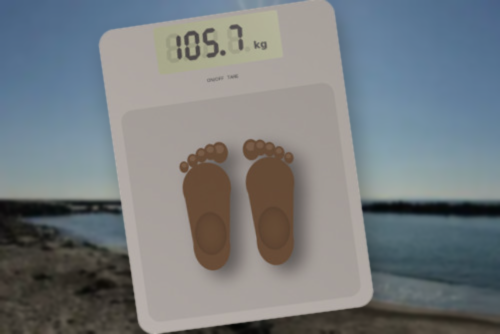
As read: 105.7 kg
